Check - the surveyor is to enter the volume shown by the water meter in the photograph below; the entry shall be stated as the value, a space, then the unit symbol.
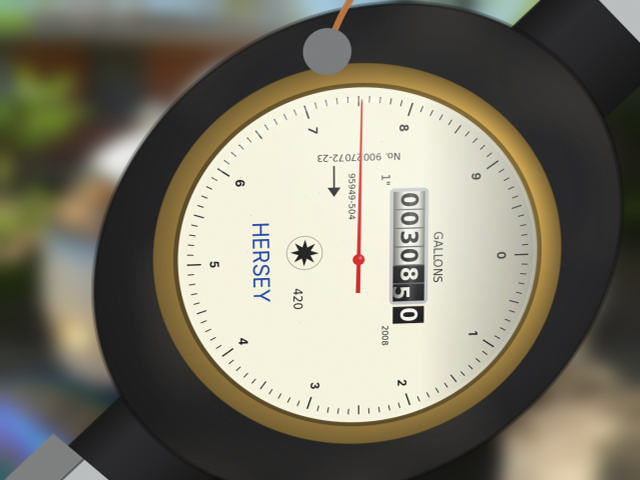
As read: 30847.5 gal
